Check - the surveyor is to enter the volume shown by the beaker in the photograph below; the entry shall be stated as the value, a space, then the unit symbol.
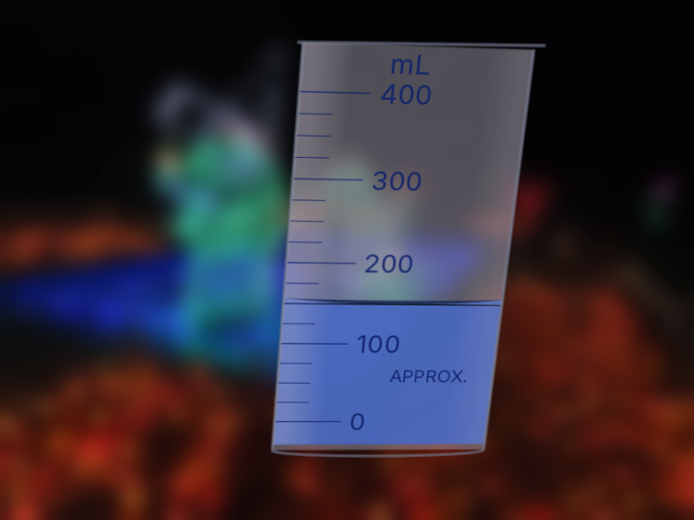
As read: 150 mL
